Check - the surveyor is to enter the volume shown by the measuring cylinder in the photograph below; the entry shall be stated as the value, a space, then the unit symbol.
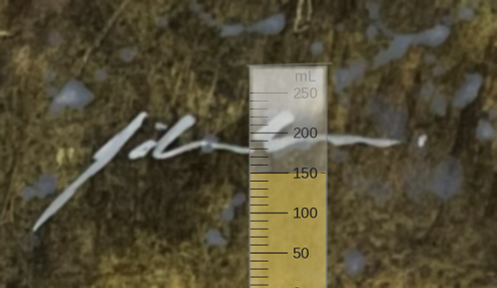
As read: 150 mL
